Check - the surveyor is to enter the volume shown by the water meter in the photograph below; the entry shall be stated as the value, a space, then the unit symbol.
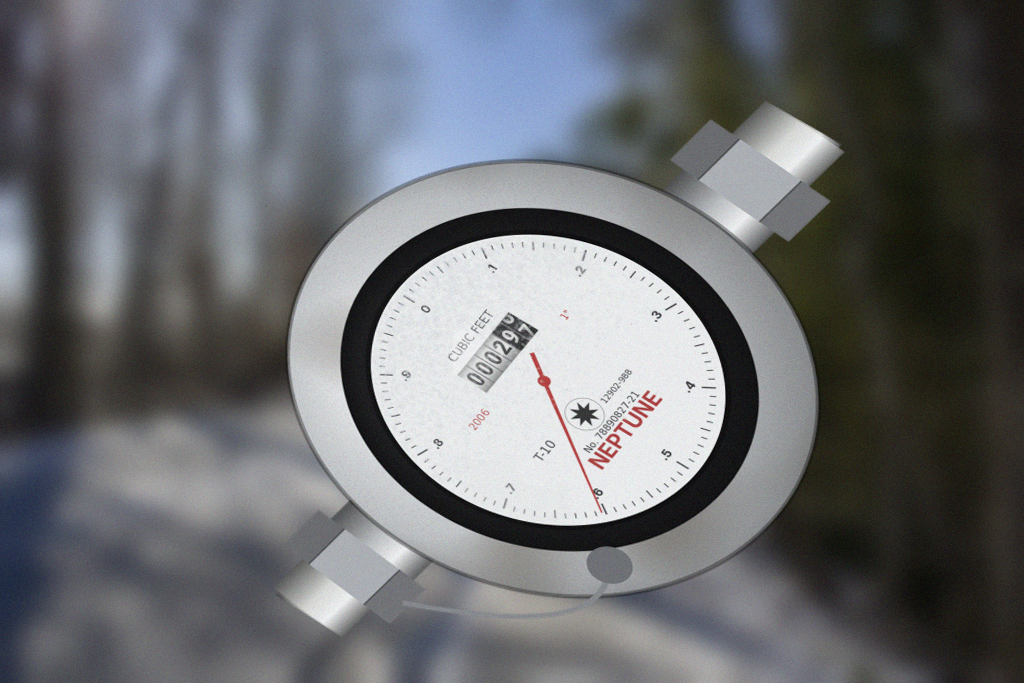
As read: 296.60 ft³
